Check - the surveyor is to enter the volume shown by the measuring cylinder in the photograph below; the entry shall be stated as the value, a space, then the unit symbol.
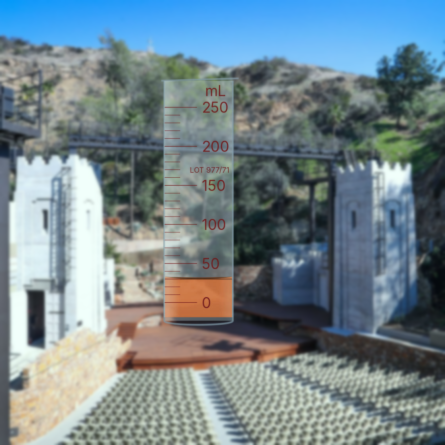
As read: 30 mL
